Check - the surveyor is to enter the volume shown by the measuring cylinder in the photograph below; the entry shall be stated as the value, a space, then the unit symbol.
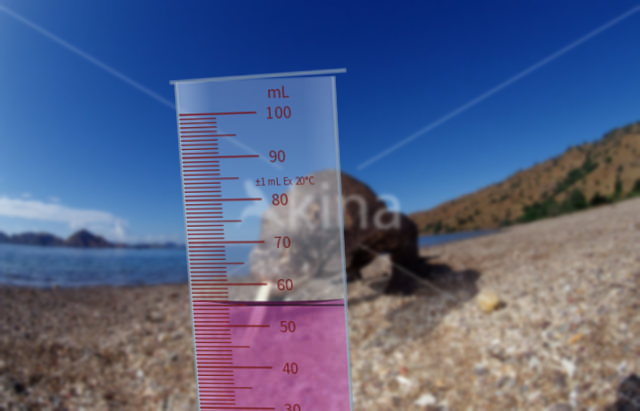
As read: 55 mL
